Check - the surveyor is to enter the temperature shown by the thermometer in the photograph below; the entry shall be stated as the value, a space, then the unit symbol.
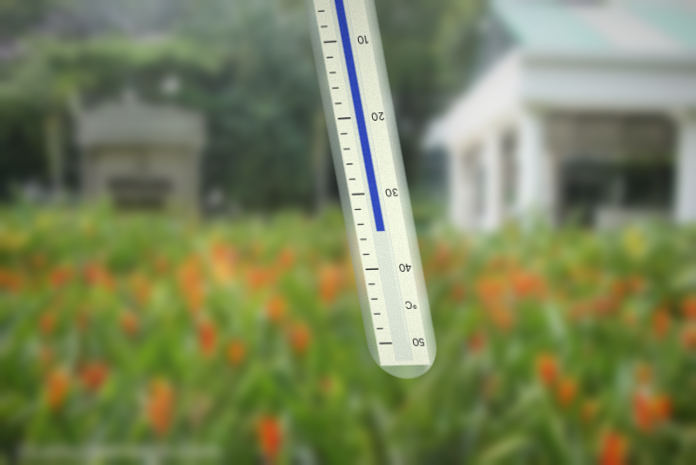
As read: 35 °C
